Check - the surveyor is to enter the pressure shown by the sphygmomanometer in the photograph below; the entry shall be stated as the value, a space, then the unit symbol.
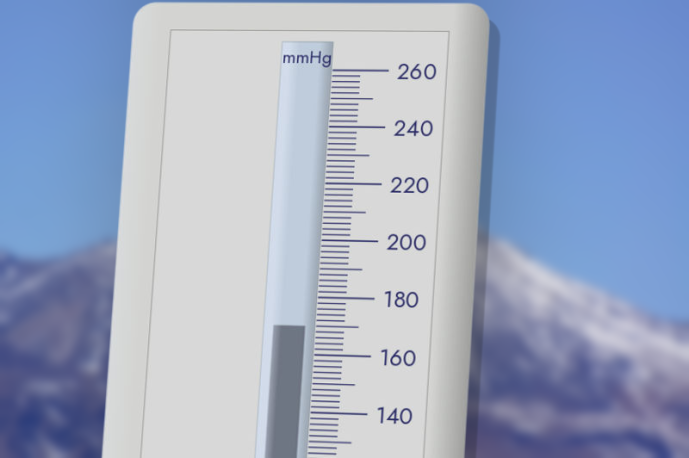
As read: 170 mmHg
